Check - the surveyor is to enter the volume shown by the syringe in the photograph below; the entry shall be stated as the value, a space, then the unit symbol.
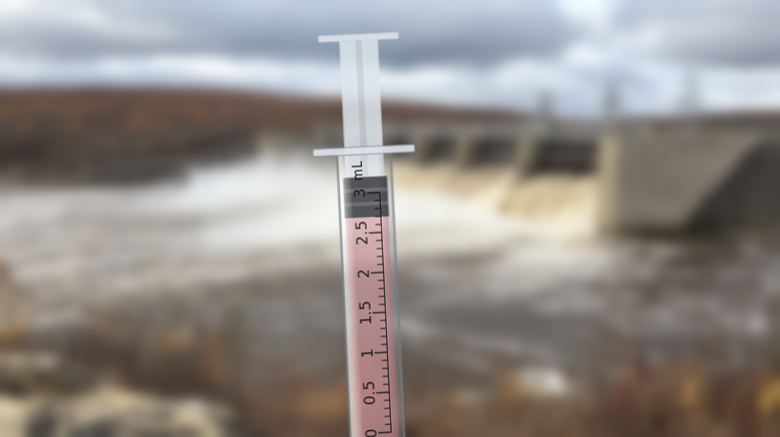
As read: 2.7 mL
